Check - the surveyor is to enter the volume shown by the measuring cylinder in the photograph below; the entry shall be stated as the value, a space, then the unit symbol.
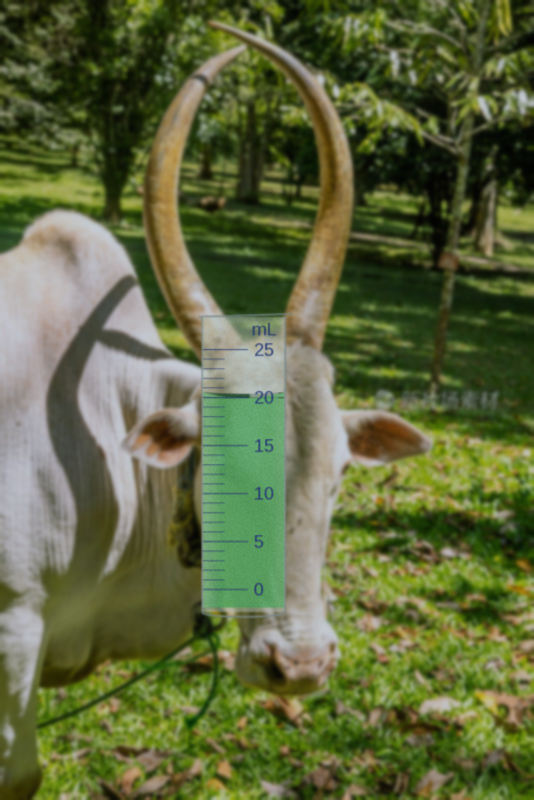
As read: 20 mL
